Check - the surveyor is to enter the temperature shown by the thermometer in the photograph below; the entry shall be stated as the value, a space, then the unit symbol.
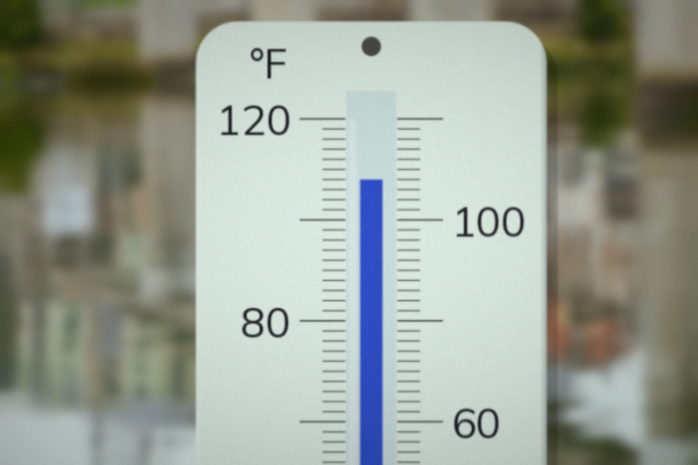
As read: 108 °F
